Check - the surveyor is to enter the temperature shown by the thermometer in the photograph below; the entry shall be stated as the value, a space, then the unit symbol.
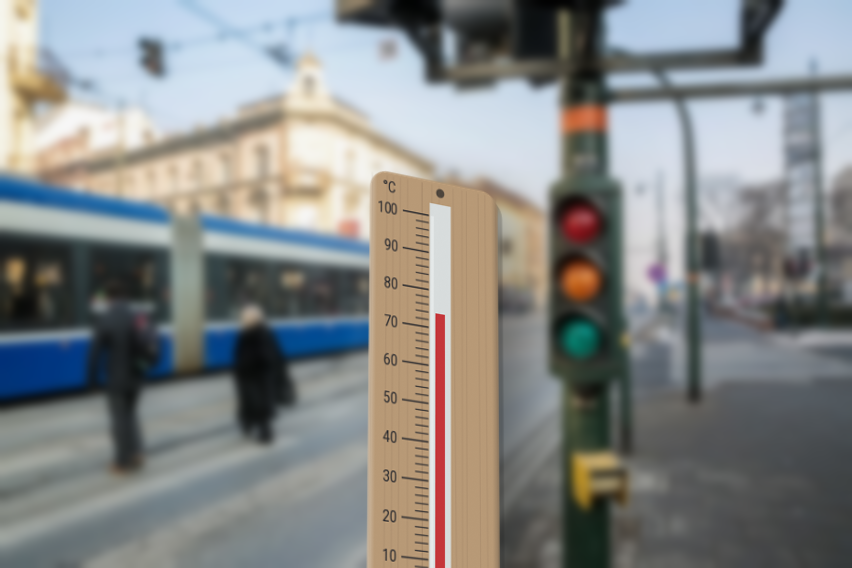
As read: 74 °C
